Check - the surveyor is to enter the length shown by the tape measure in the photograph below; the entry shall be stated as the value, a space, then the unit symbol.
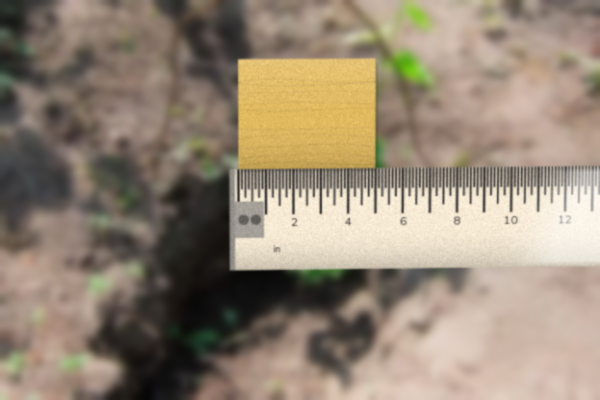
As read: 5 in
